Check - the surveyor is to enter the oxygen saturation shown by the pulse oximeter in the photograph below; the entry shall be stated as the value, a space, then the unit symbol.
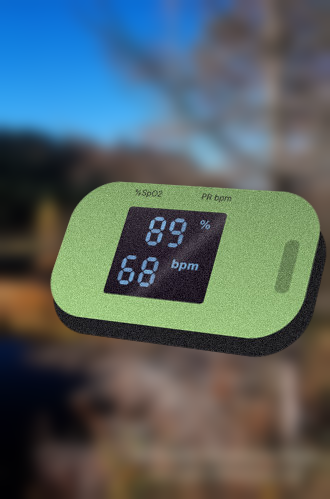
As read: 89 %
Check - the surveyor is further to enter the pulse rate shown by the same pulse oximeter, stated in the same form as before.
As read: 68 bpm
